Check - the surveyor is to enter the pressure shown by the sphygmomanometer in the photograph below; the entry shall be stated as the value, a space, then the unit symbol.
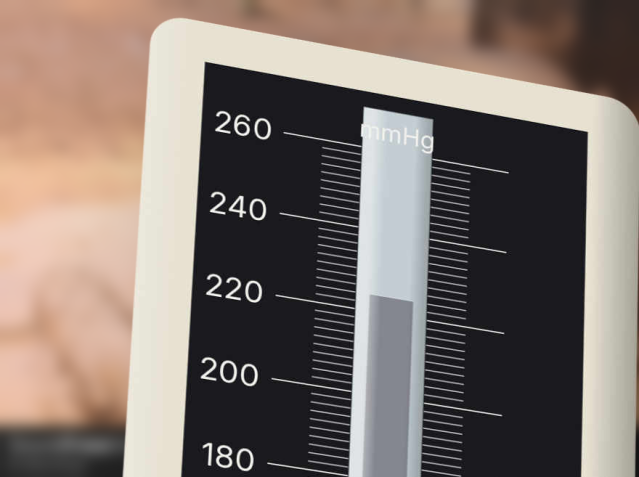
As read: 224 mmHg
